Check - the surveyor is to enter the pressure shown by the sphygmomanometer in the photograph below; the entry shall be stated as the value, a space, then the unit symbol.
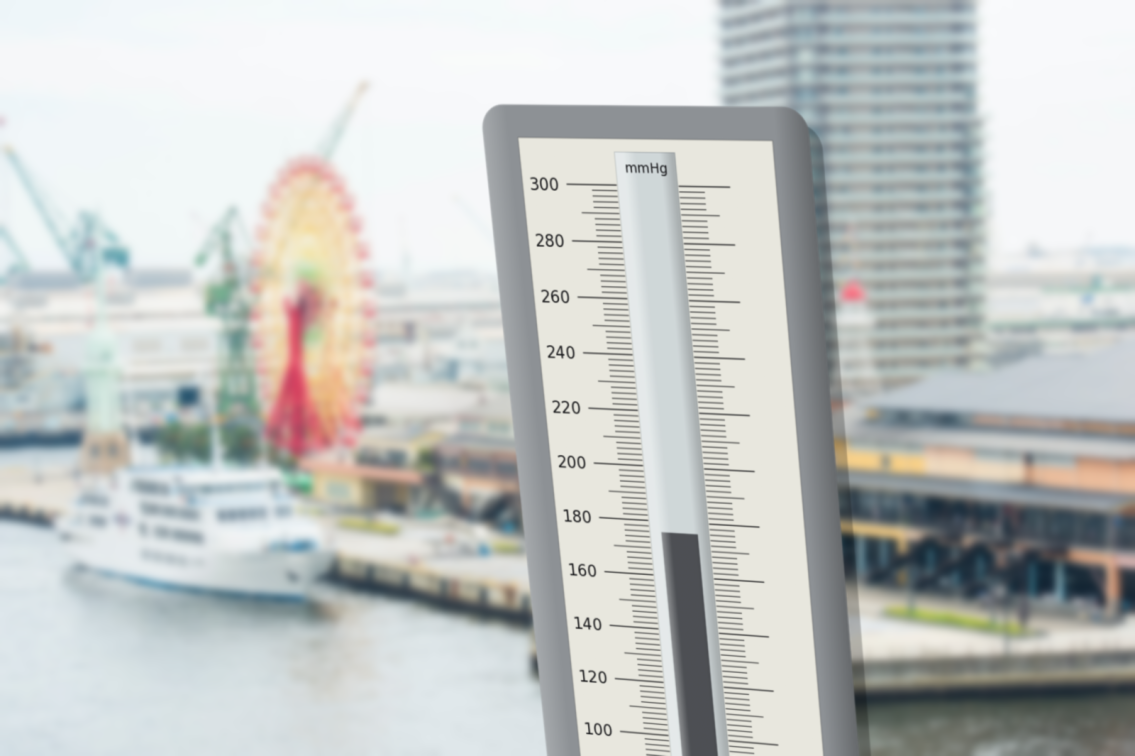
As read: 176 mmHg
